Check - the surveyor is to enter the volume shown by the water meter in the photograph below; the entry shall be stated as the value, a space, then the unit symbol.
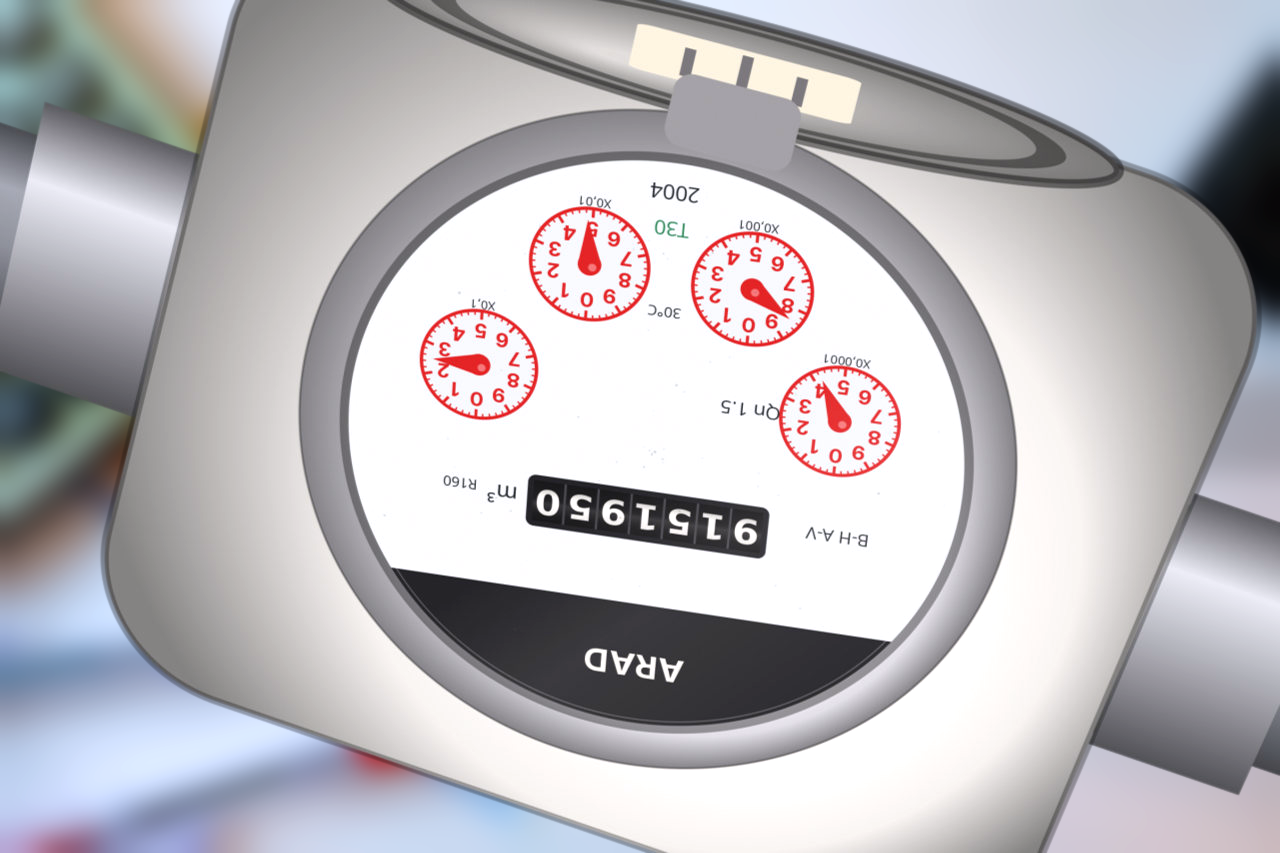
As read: 9151950.2484 m³
